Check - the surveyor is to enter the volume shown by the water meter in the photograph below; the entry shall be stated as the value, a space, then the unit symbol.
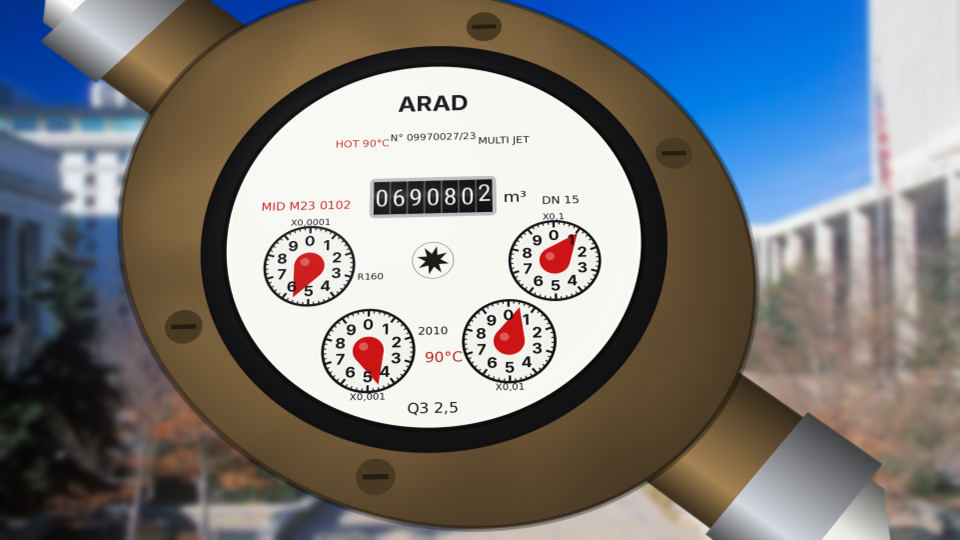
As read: 690802.1045 m³
